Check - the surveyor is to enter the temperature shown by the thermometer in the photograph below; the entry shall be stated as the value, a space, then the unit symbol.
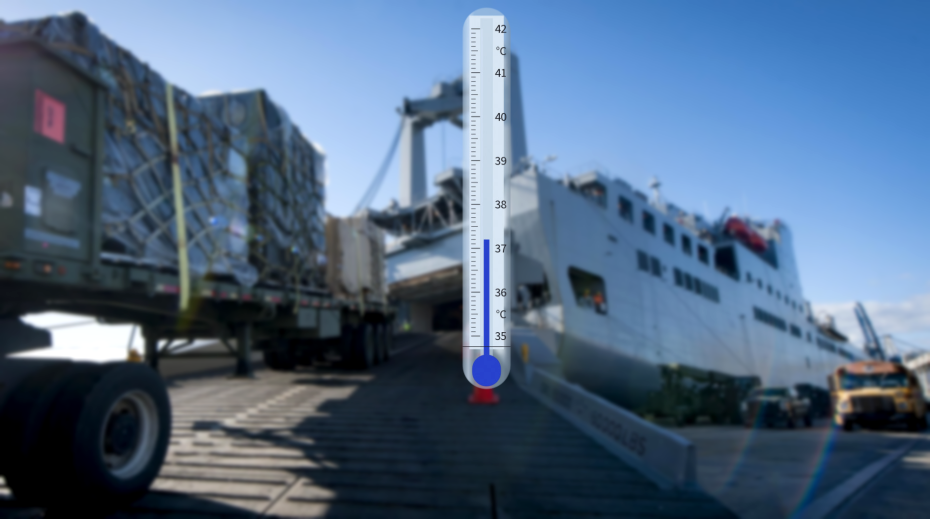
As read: 37.2 °C
